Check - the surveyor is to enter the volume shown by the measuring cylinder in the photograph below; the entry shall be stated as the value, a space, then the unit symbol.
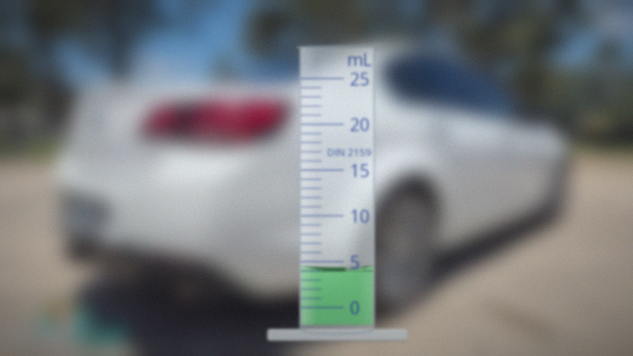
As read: 4 mL
